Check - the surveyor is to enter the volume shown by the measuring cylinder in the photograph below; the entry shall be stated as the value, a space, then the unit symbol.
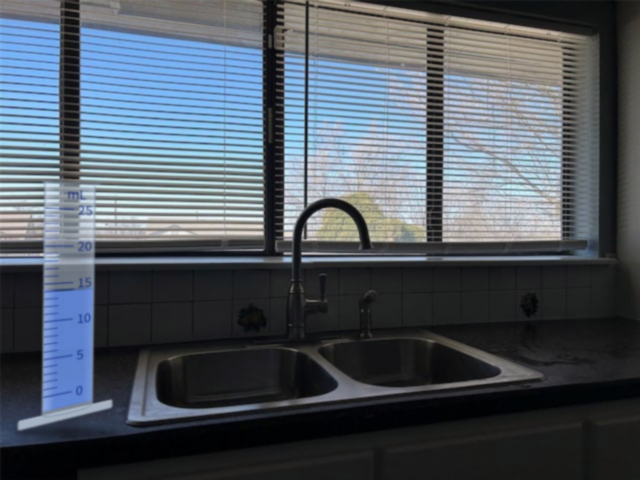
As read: 14 mL
